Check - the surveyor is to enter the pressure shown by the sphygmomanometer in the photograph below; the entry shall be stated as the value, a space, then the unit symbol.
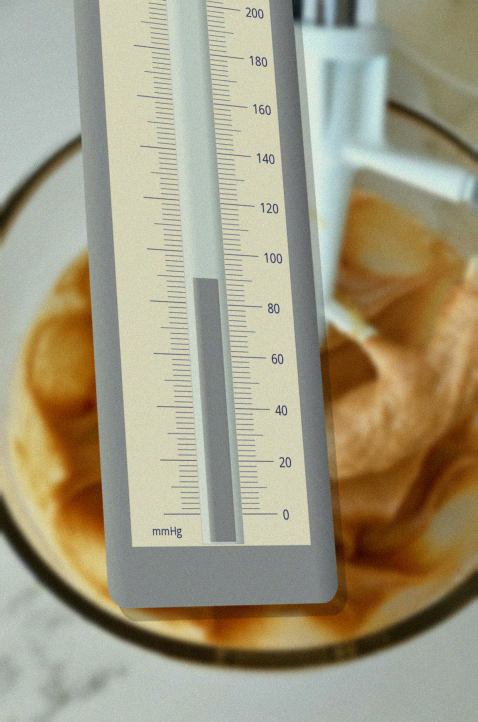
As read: 90 mmHg
